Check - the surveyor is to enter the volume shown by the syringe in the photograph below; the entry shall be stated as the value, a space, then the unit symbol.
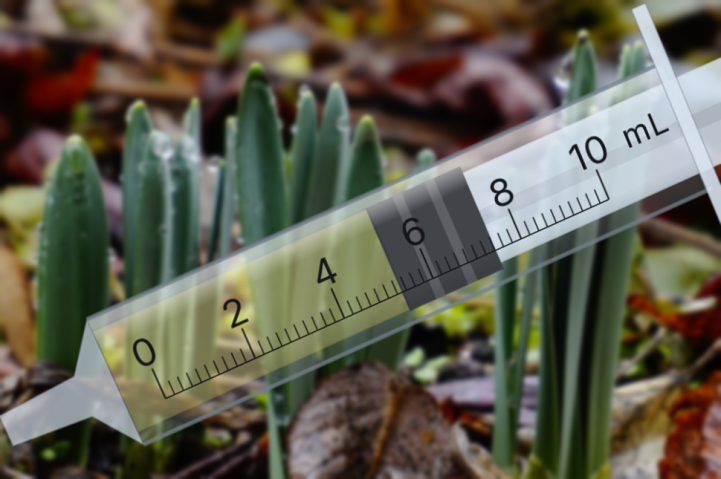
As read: 5.3 mL
